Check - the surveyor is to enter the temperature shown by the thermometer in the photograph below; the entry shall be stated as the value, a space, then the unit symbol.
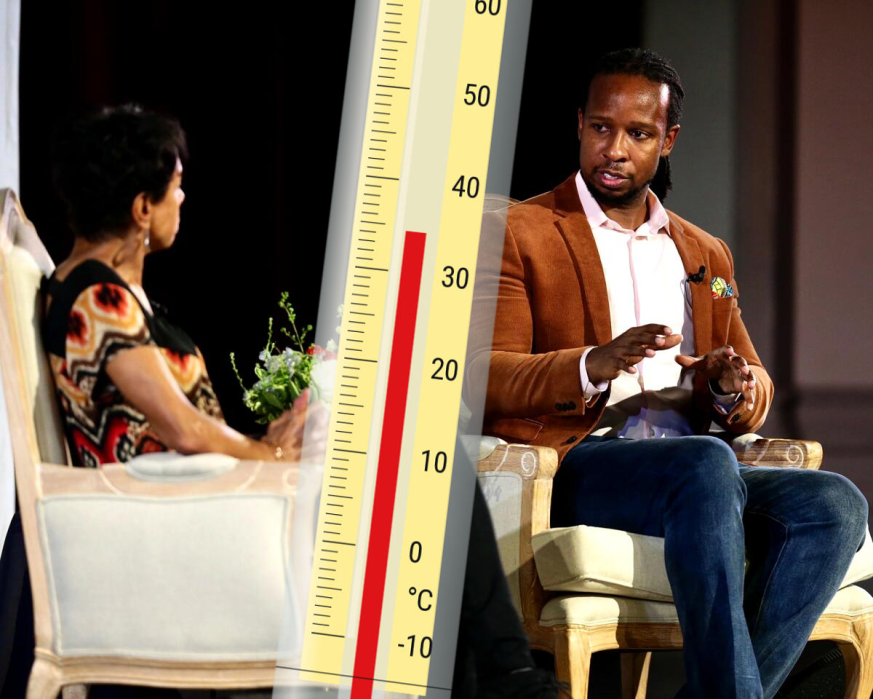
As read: 34.5 °C
